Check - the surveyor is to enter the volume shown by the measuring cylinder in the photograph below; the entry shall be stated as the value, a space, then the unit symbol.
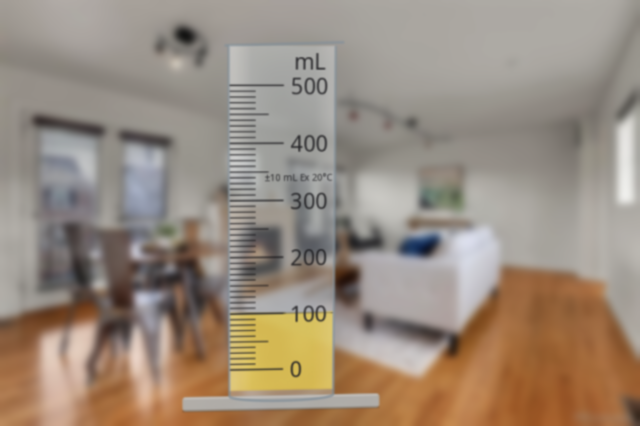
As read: 100 mL
